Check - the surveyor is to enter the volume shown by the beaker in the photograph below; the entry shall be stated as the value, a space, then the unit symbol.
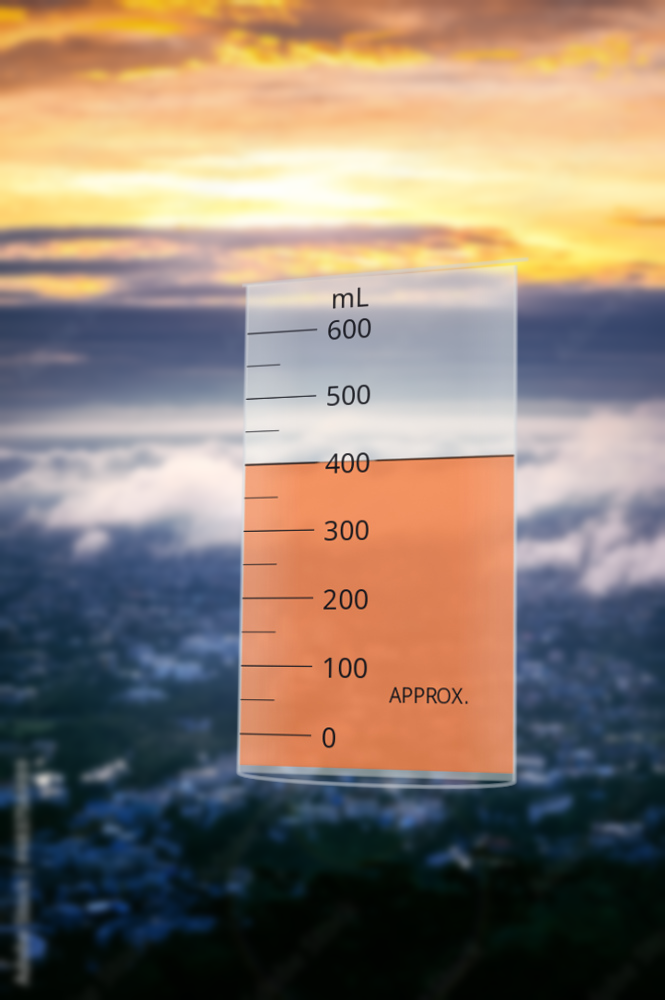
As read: 400 mL
